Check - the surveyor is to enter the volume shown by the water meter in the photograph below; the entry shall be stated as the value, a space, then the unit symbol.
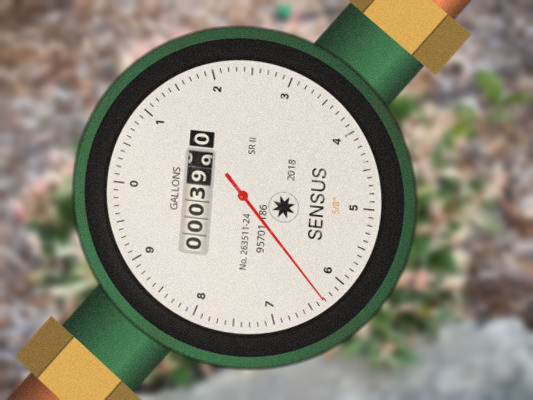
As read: 3986.3 gal
